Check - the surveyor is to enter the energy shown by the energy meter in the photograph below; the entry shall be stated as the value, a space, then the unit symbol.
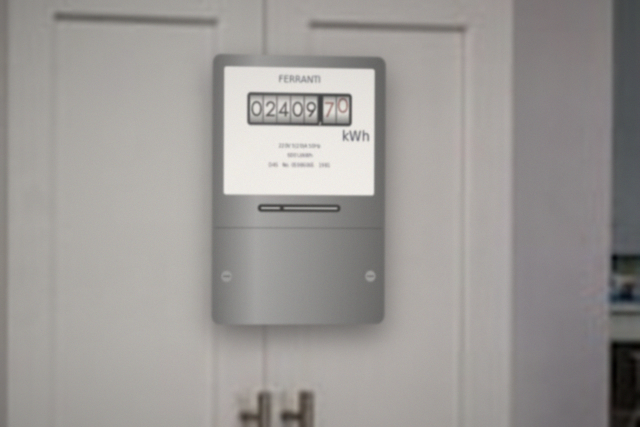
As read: 2409.70 kWh
